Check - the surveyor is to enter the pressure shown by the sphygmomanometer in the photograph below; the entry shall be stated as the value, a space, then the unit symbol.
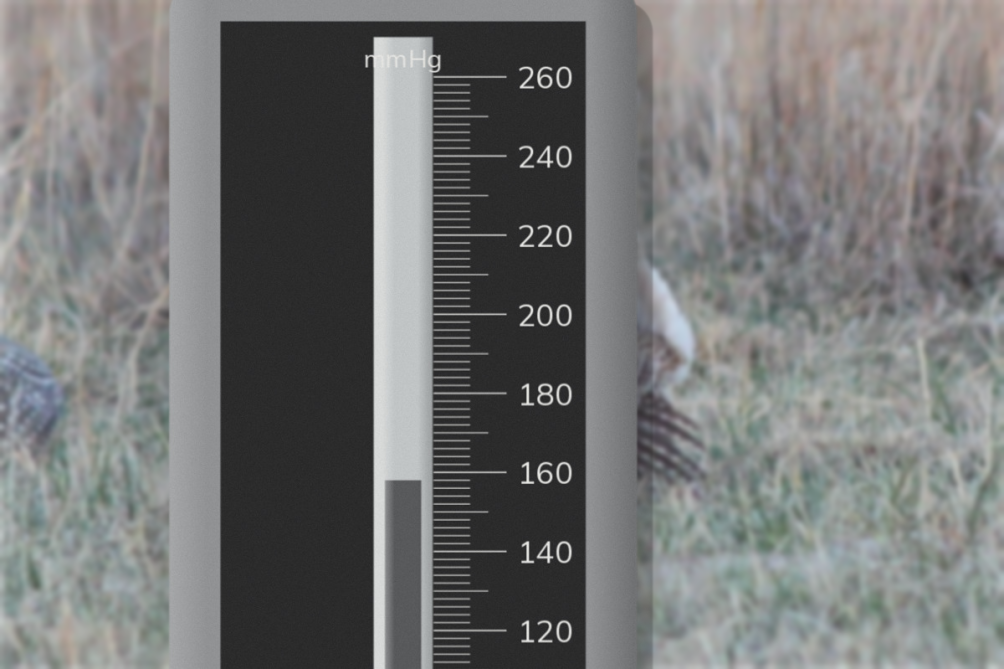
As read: 158 mmHg
